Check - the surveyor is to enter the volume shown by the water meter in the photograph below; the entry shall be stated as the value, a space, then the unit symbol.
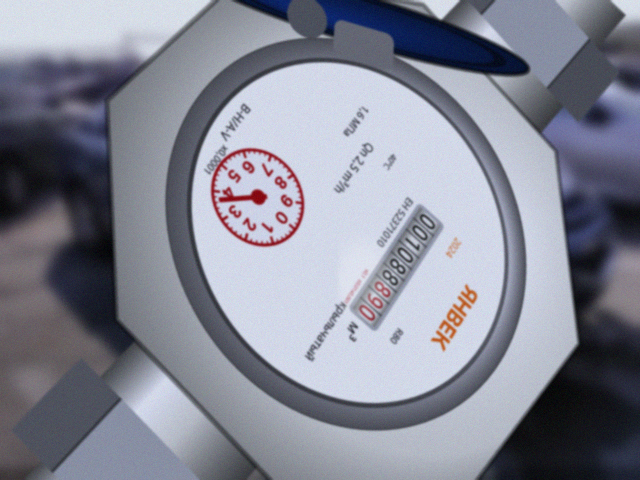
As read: 1088.8903 m³
